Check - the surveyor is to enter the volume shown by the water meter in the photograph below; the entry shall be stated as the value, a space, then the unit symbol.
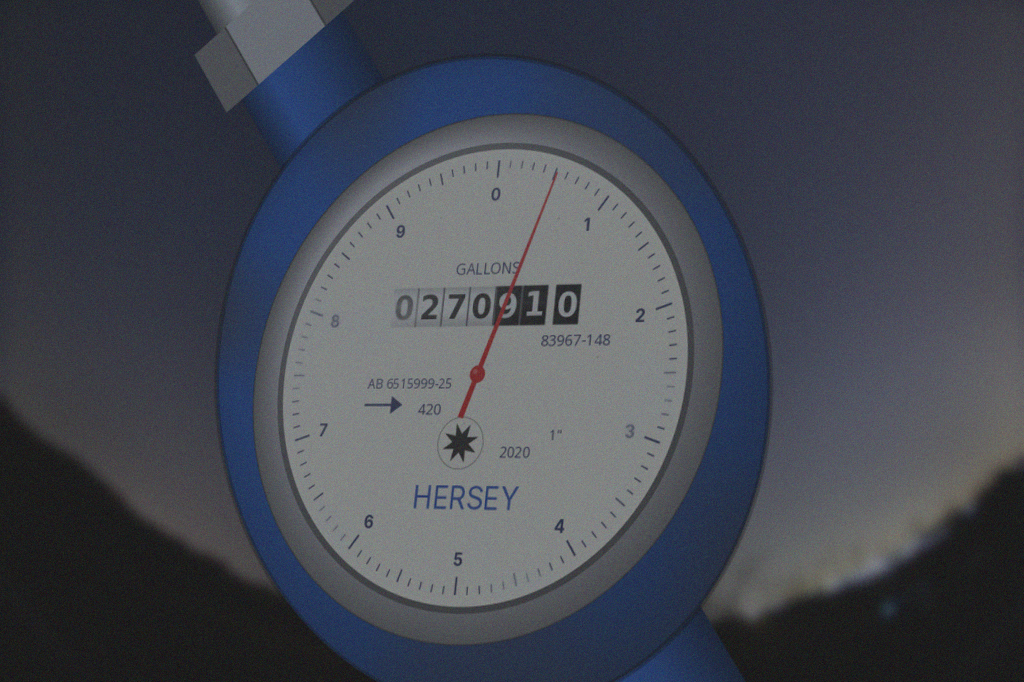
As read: 270910.5 gal
